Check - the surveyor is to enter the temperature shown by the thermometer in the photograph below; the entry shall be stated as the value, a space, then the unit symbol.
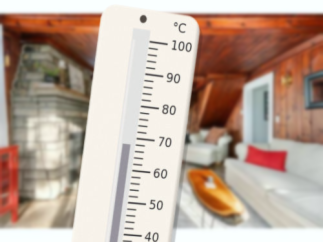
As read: 68 °C
